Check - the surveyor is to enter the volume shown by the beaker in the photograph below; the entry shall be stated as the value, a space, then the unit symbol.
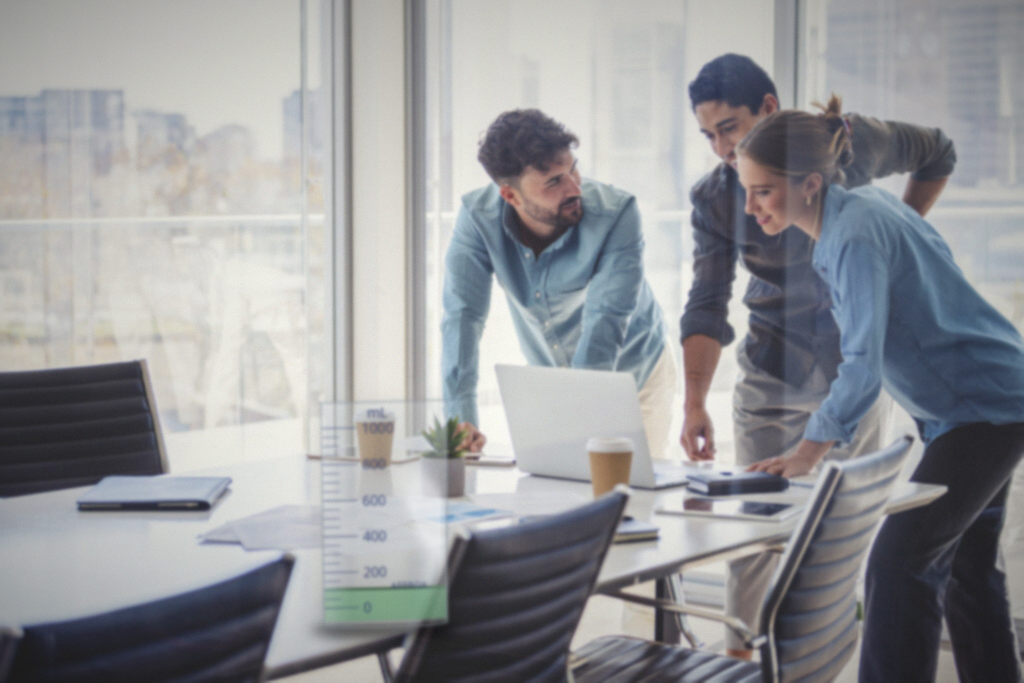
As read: 100 mL
